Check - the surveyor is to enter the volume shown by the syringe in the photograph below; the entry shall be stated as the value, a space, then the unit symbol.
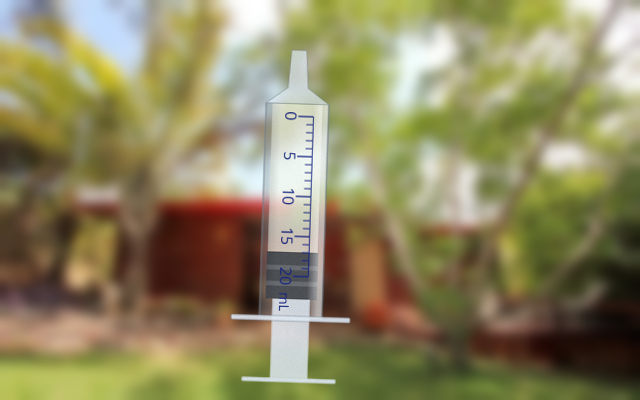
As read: 17 mL
